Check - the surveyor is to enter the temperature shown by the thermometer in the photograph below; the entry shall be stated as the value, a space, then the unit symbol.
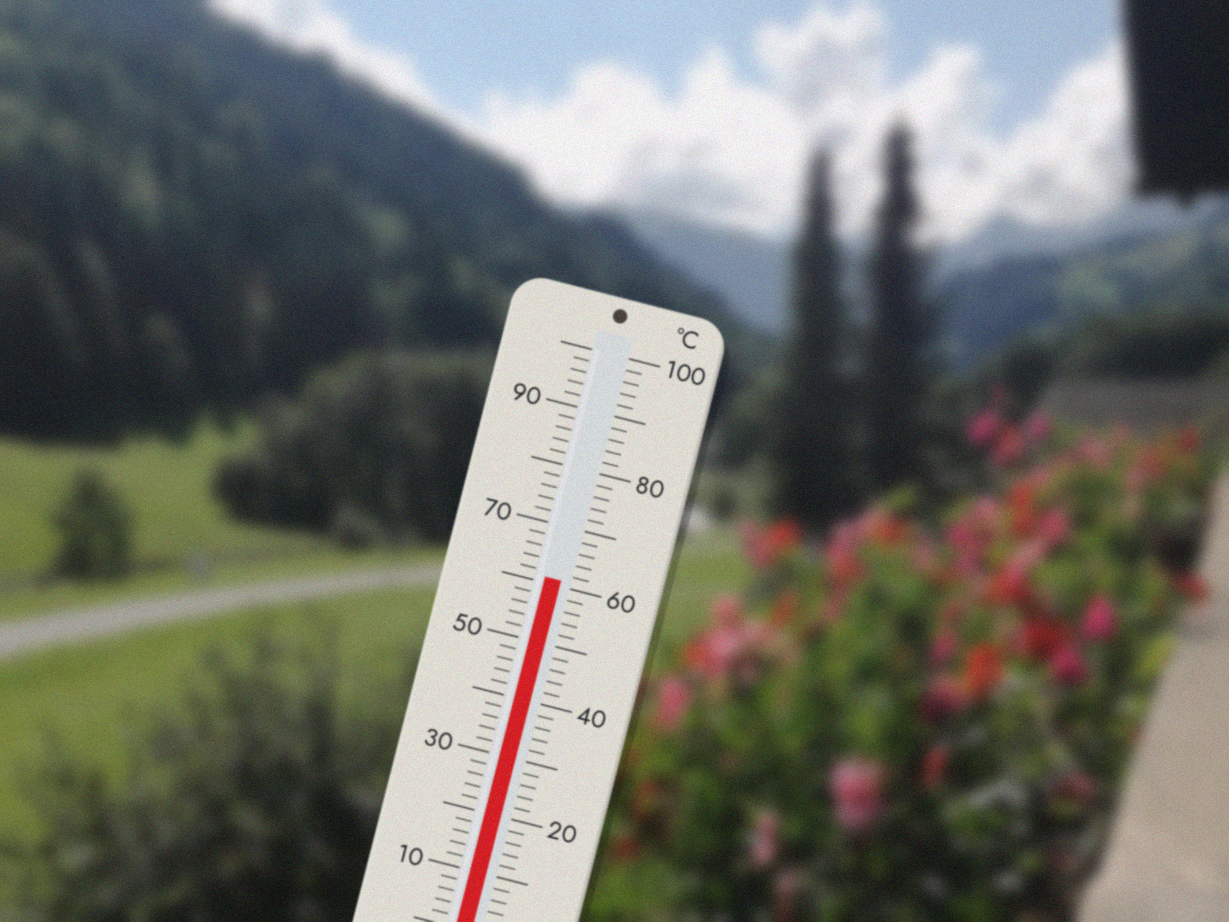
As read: 61 °C
